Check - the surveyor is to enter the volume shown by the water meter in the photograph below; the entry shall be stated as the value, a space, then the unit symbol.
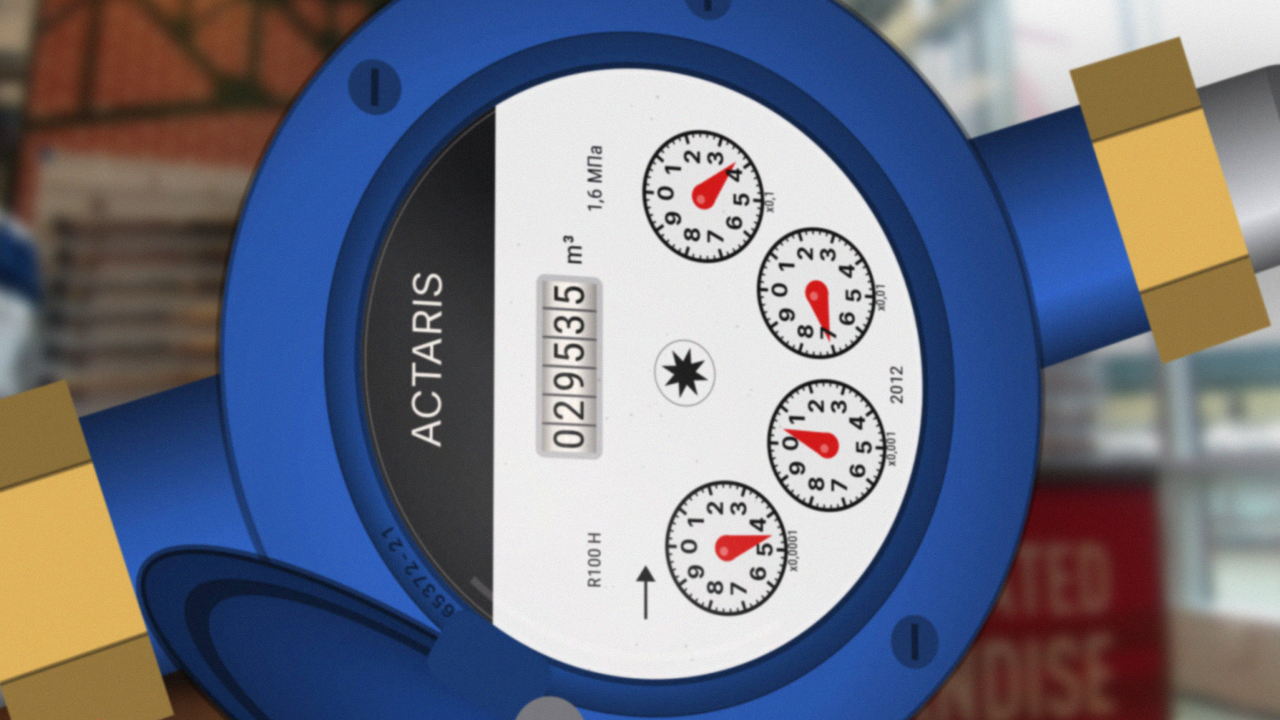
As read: 29535.3704 m³
